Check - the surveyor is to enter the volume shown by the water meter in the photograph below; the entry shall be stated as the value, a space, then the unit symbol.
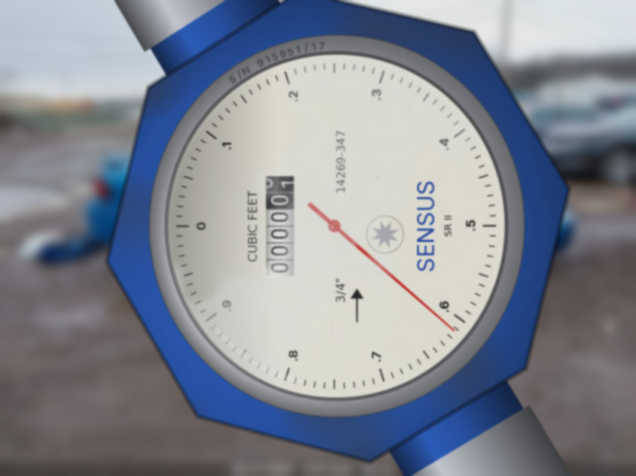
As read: 0.61 ft³
